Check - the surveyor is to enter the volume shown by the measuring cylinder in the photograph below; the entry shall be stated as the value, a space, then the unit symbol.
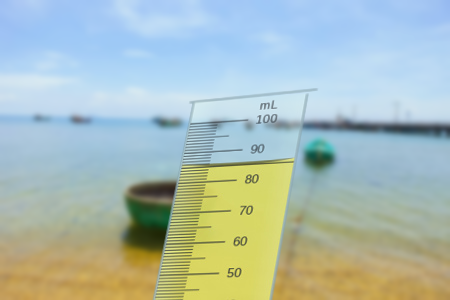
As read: 85 mL
